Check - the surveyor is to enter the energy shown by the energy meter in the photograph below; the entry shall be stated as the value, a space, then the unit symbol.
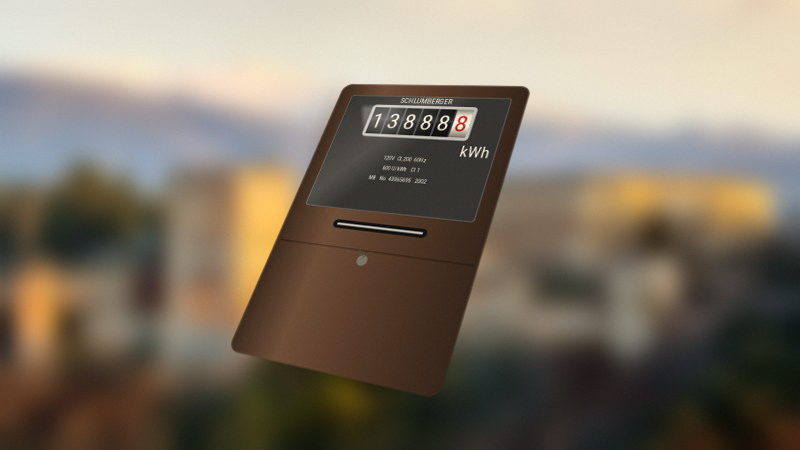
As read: 13888.8 kWh
